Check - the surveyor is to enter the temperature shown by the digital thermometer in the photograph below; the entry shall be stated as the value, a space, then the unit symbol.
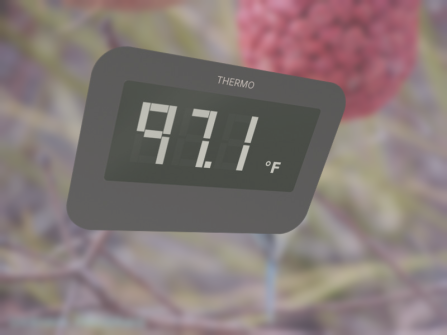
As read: 97.1 °F
